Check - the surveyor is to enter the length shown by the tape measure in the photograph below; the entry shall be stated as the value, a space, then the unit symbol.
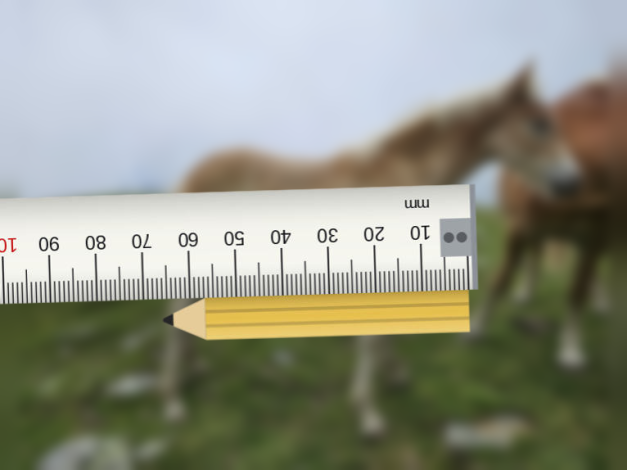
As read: 66 mm
